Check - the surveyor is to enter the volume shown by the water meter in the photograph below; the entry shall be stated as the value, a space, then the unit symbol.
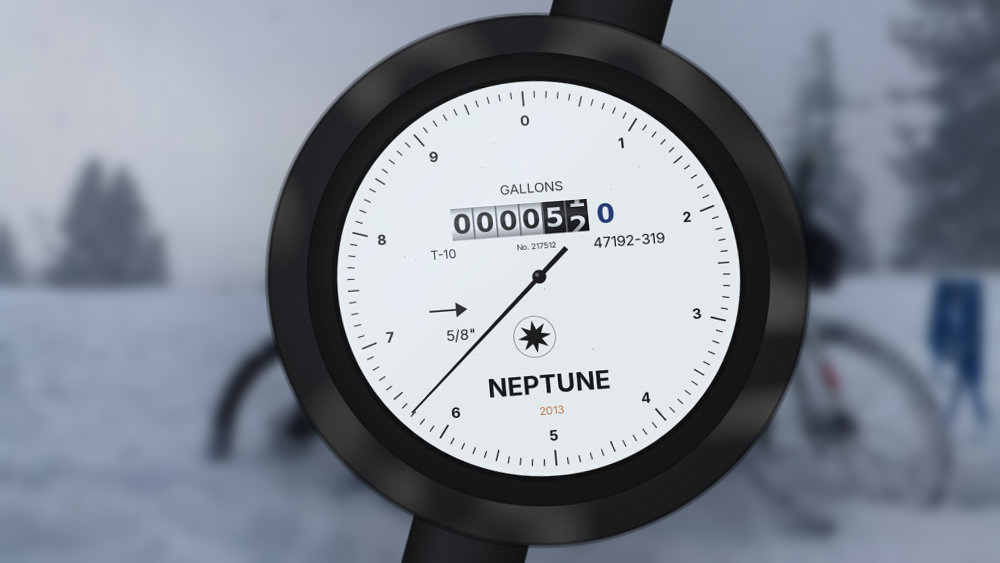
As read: 516.3 gal
